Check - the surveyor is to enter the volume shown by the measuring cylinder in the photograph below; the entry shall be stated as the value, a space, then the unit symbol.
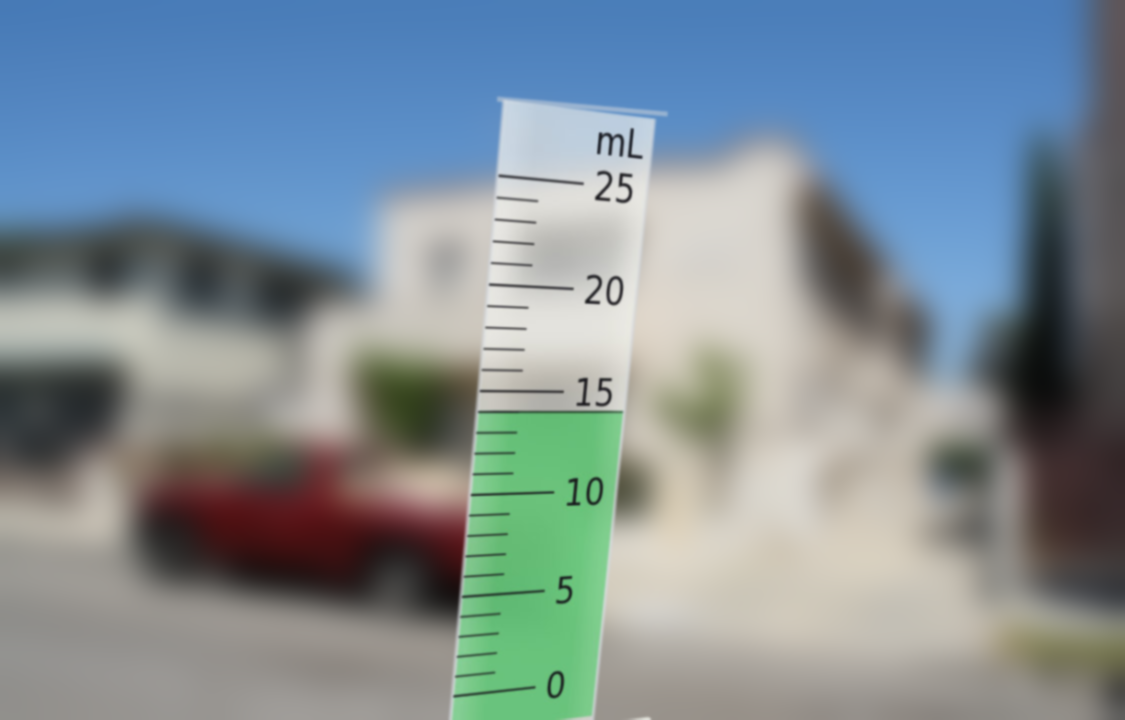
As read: 14 mL
